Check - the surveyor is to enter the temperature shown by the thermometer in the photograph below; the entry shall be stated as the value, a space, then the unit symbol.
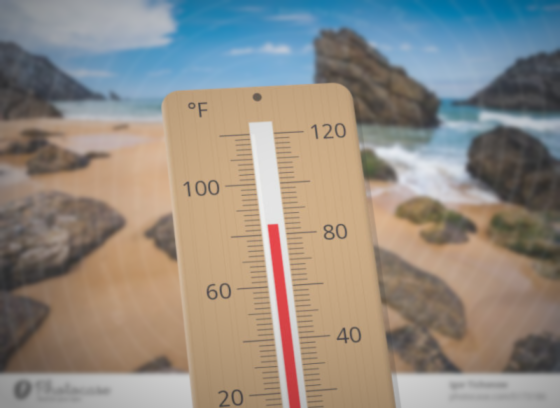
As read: 84 °F
